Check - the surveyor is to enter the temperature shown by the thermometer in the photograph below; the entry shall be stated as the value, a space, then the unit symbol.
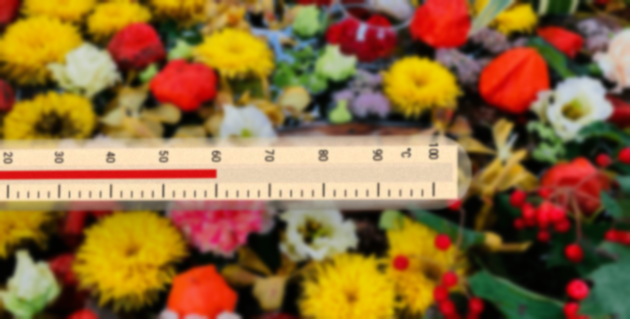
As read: 60 °C
